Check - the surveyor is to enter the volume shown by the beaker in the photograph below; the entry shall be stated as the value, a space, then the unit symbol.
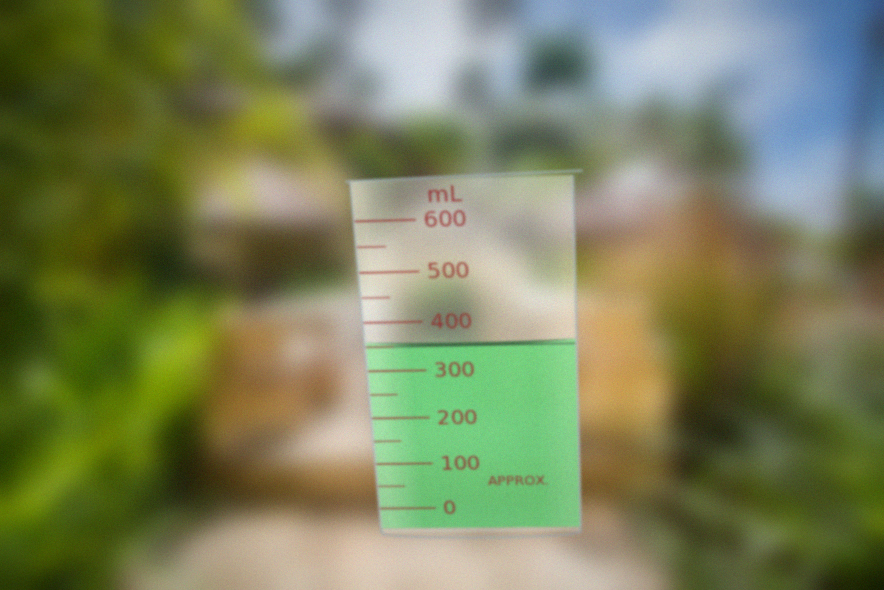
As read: 350 mL
